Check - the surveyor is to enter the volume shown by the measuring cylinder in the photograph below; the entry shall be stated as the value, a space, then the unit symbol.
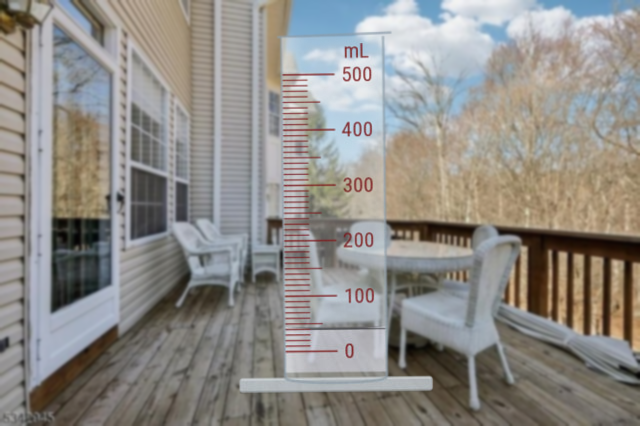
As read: 40 mL
